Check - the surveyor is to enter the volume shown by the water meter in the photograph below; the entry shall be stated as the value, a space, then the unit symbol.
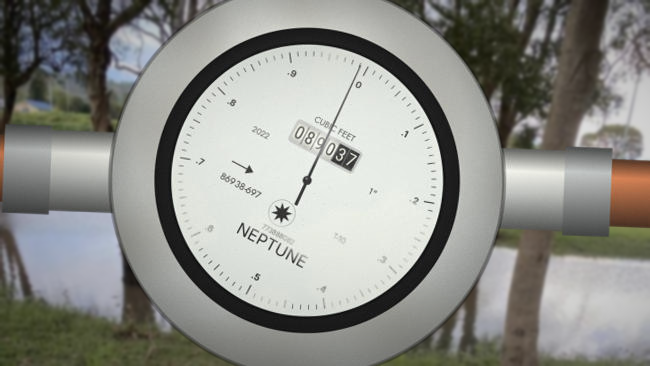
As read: 89036.99 ft³
